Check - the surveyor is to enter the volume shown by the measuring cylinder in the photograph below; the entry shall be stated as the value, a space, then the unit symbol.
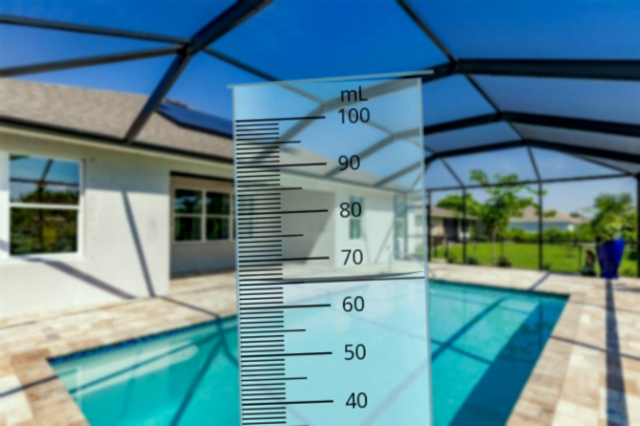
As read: 65 mL
